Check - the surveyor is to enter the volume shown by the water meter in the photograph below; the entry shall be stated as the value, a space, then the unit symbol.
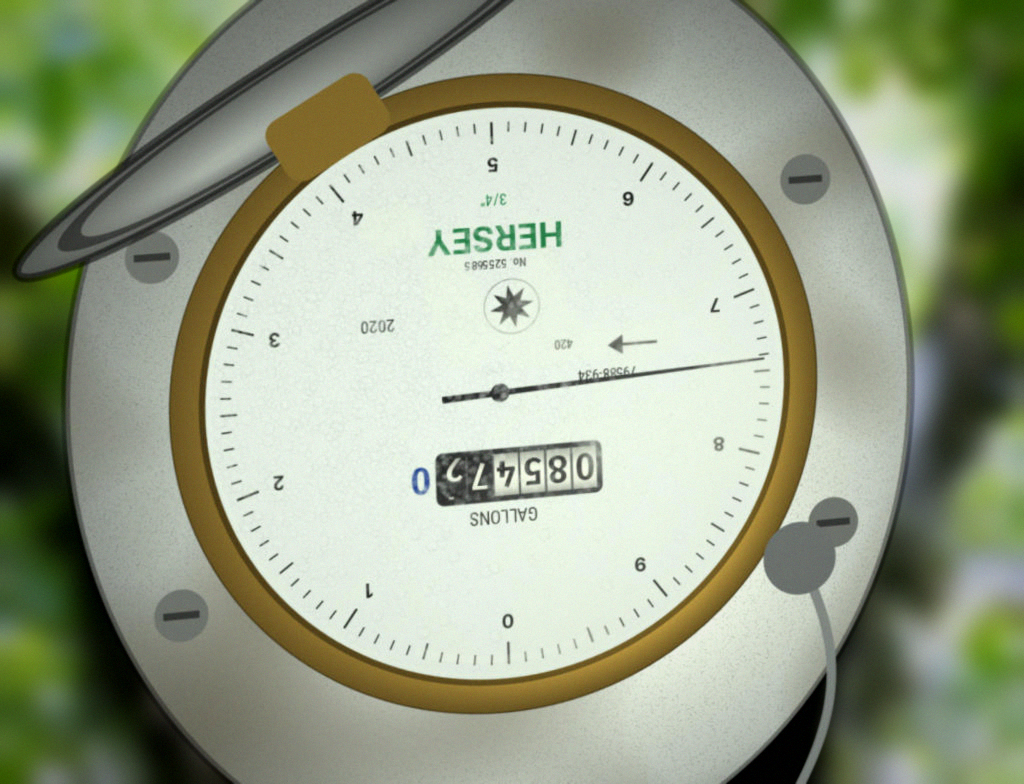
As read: 854717.4 gal
